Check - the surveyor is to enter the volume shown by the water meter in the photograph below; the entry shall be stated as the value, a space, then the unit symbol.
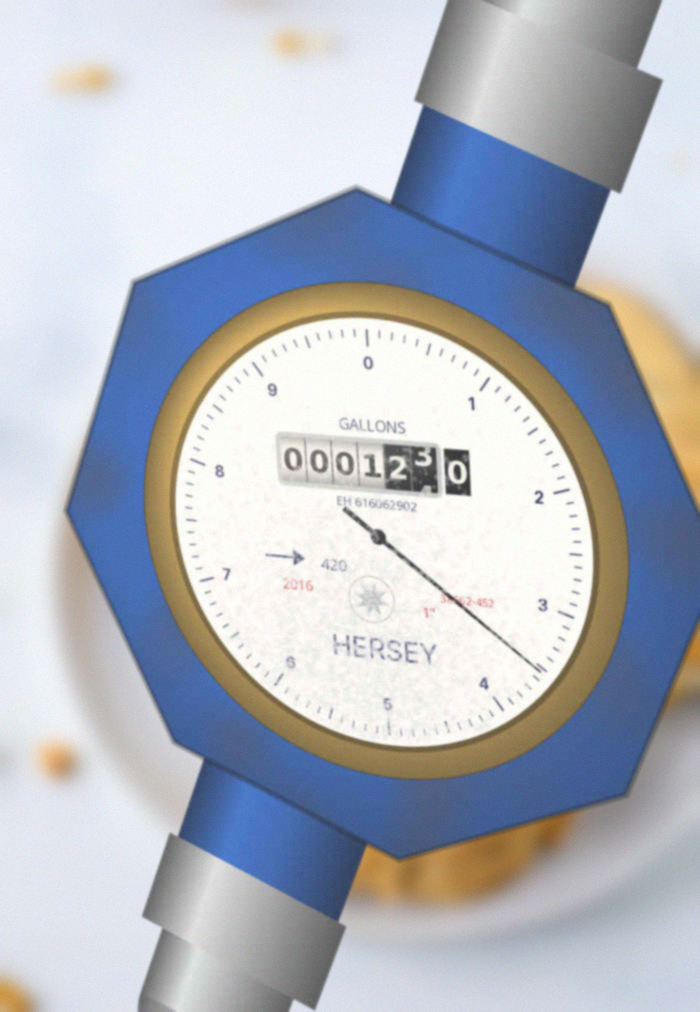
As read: 1233.5 gal
